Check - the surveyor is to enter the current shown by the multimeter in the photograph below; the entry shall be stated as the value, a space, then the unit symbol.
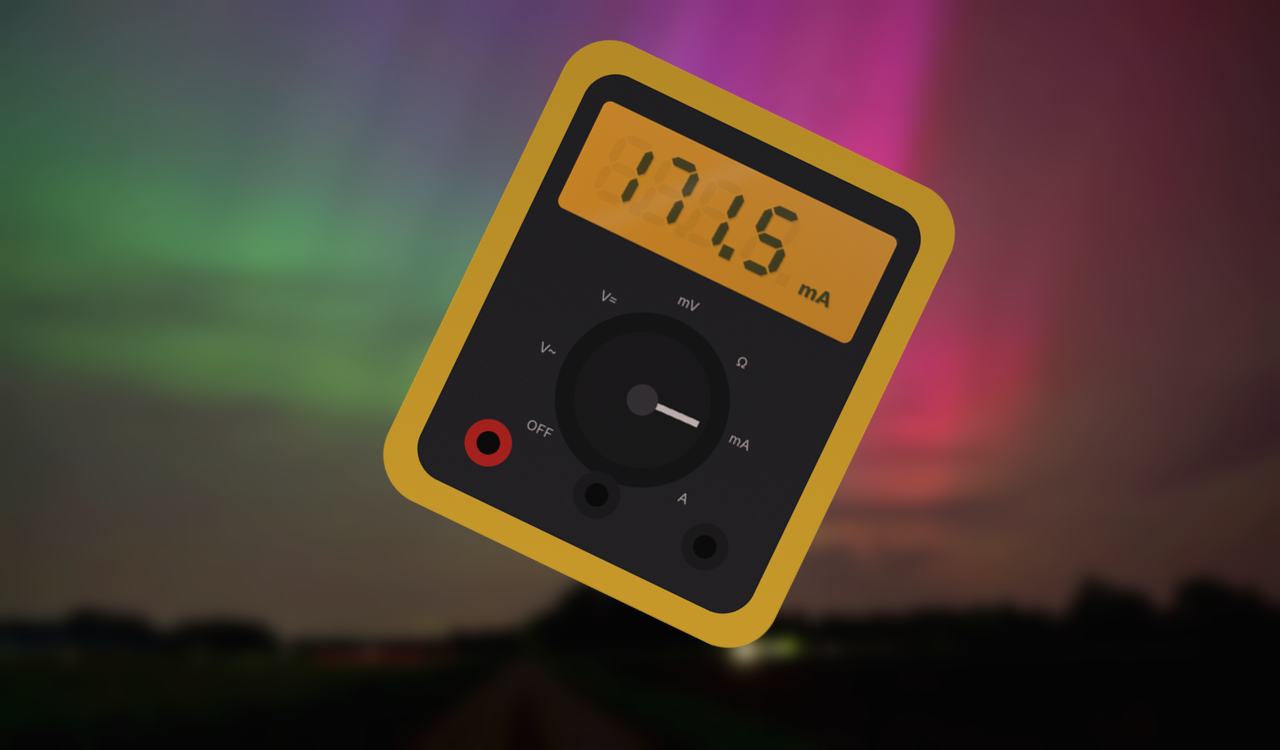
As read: 171.5 mA
